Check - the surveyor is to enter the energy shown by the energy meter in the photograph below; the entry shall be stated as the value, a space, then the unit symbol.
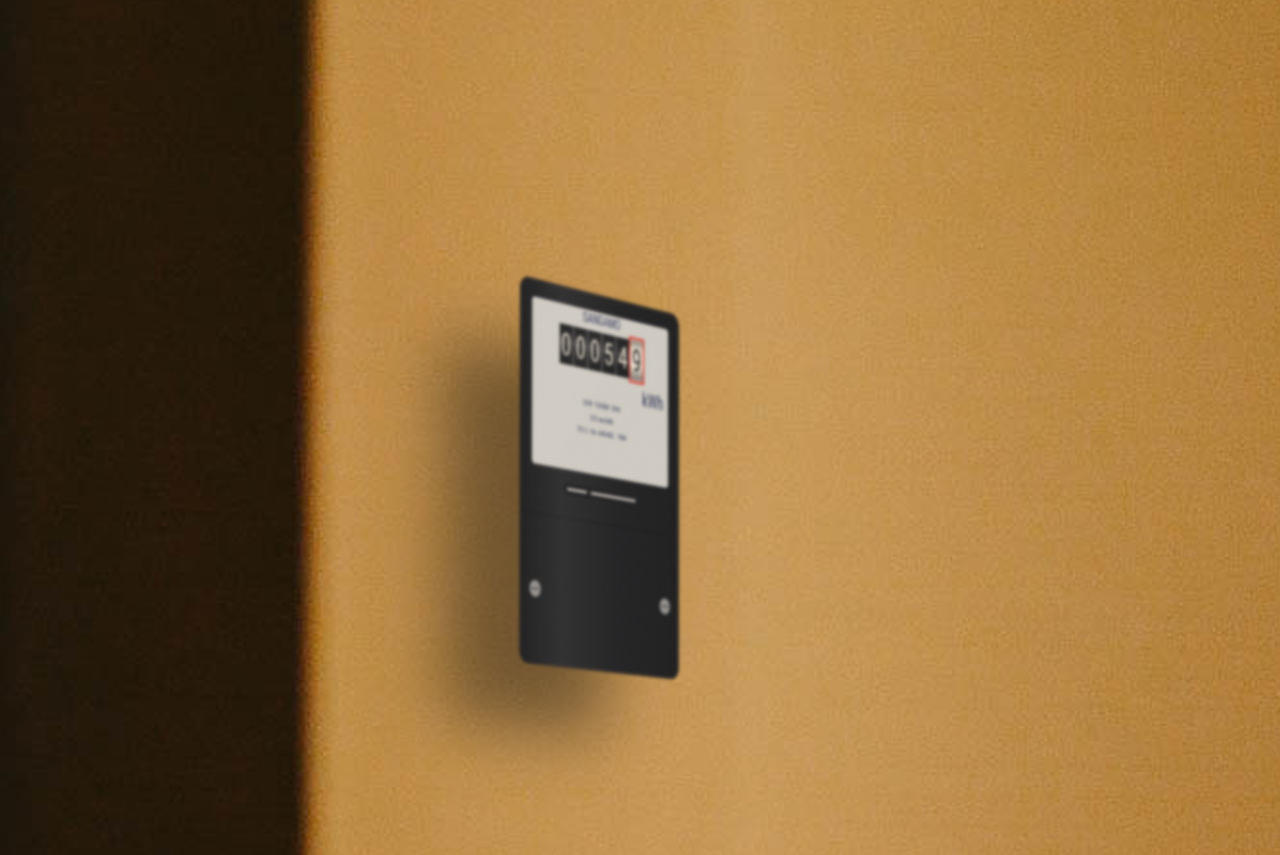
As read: 54.9 kWh
